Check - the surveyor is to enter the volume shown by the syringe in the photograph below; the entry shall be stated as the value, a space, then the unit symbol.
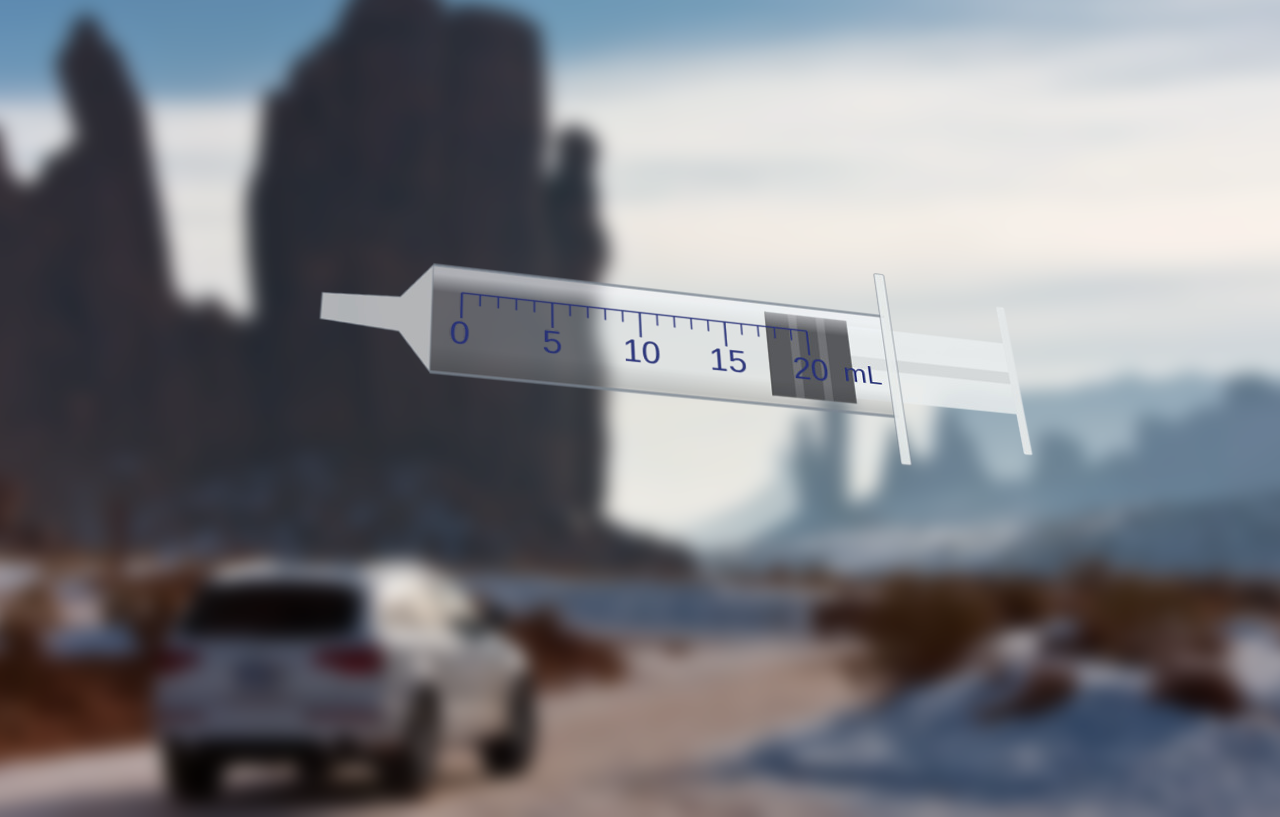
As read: 17.5 mL
